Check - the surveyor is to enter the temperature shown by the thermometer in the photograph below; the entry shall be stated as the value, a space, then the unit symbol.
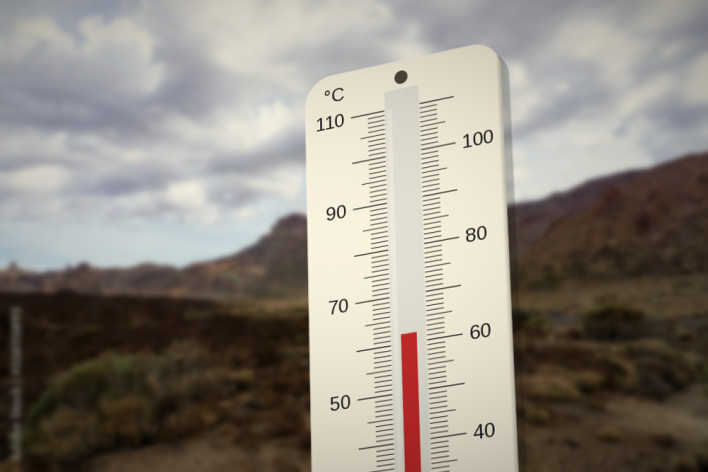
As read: 62 °C
